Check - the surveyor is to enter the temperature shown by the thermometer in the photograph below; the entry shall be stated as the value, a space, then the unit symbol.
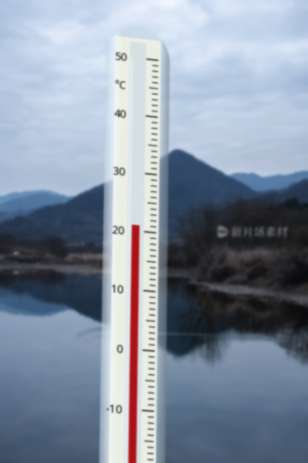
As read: 21 °C
